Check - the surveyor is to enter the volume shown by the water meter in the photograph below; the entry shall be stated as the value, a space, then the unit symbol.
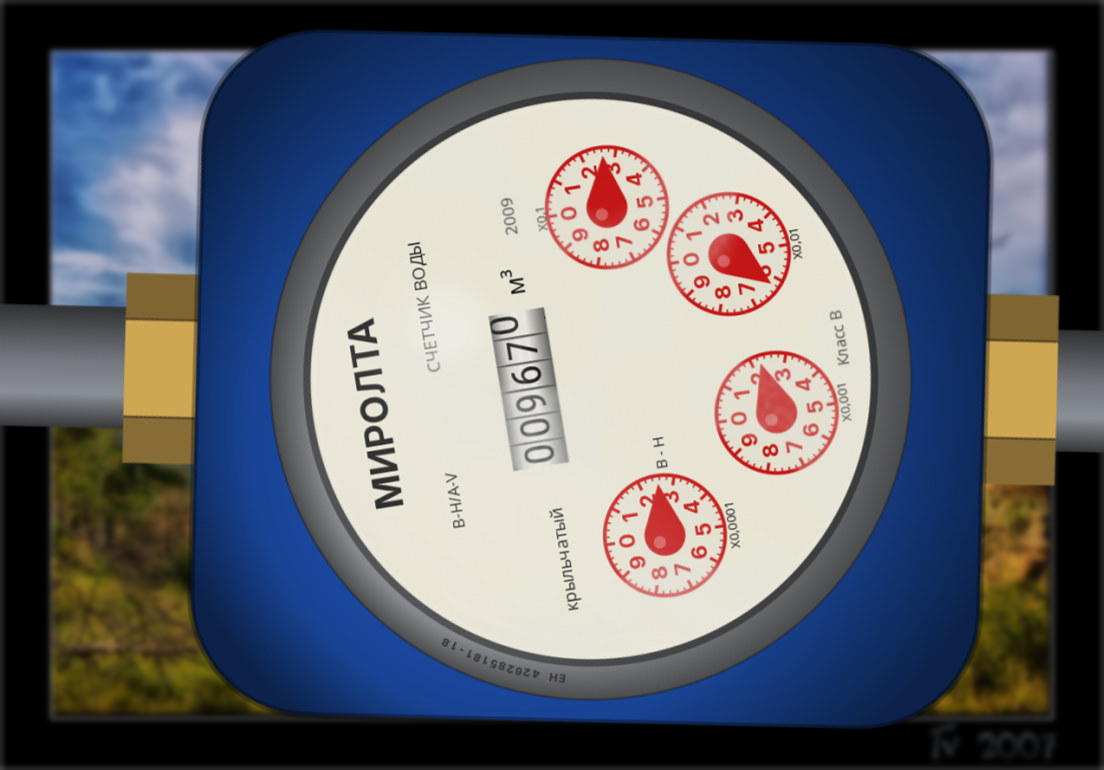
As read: 9670.2622 m³
